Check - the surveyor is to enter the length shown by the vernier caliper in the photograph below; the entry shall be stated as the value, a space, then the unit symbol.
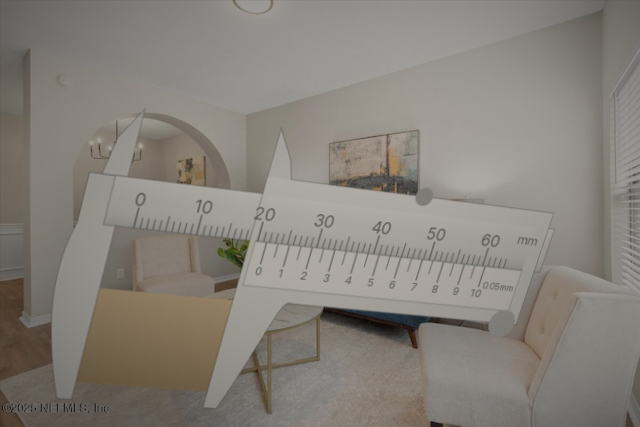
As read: 21.5 mm
